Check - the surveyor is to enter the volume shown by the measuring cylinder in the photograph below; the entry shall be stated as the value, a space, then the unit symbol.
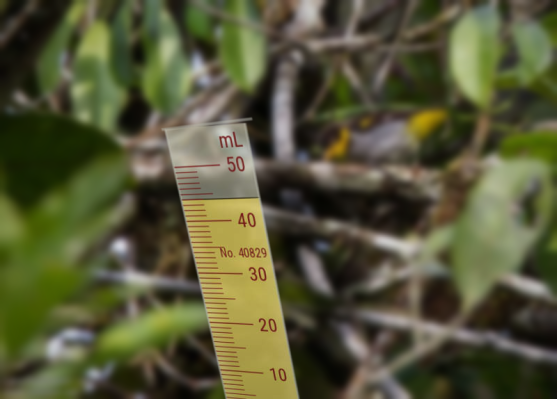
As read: 44 mL
